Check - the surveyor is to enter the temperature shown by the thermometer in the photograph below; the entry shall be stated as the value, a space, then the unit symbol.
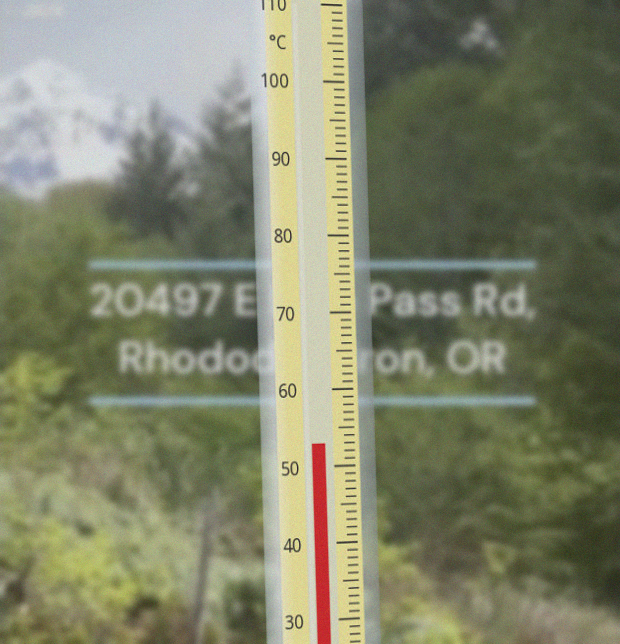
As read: 53 °C
